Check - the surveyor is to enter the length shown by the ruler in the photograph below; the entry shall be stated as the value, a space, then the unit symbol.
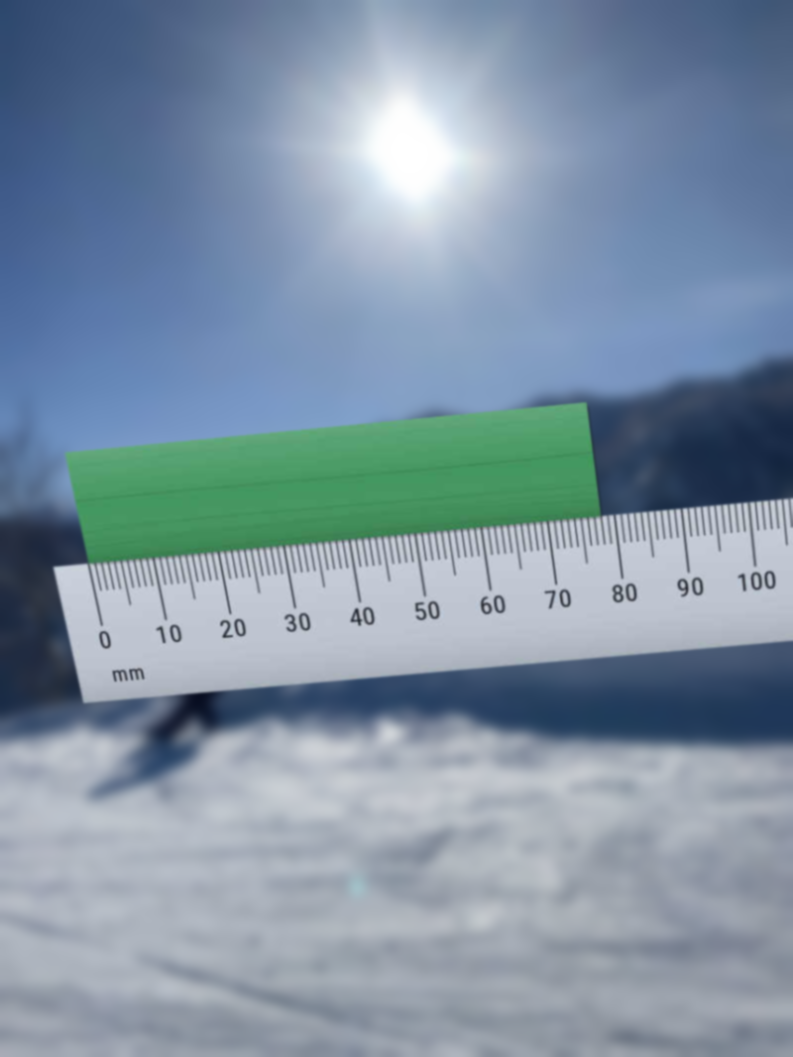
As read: 78 mm
